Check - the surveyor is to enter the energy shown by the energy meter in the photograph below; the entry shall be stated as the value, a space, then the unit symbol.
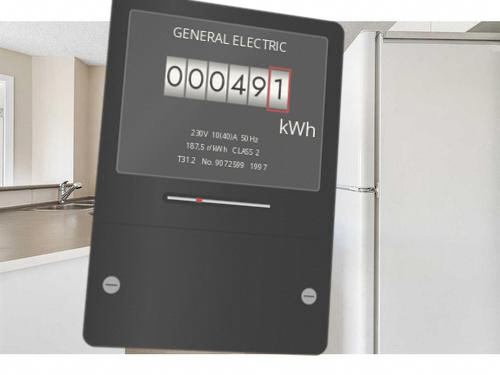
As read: 49.1 kWh
